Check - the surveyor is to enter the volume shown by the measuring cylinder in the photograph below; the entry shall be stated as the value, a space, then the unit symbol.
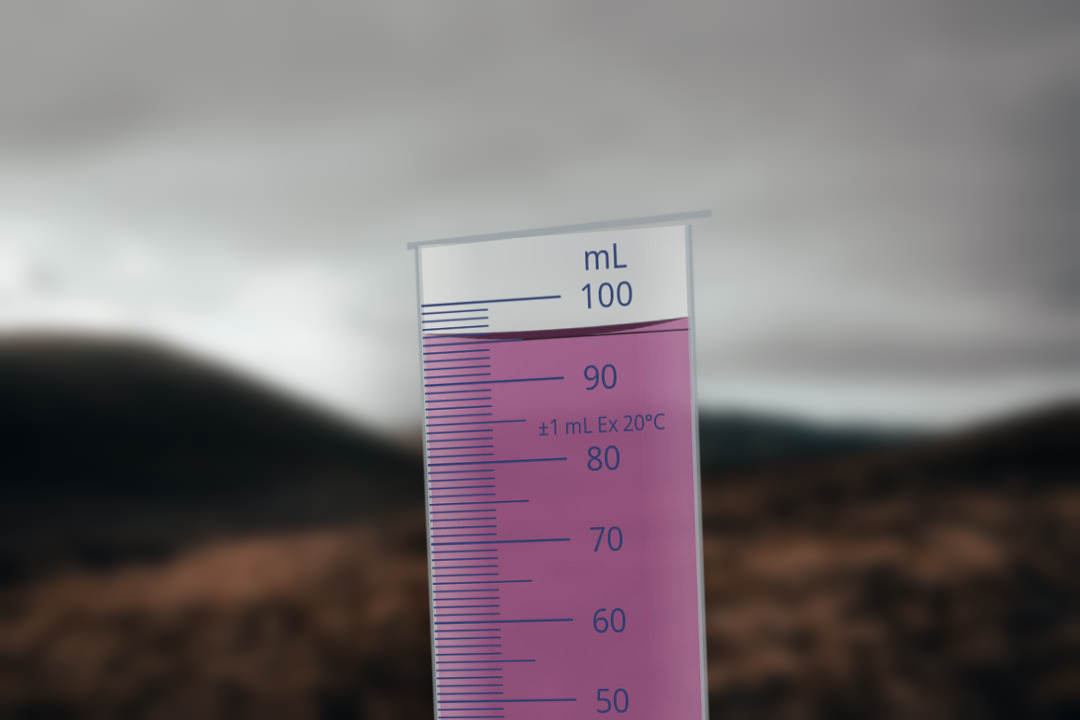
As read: 95 mL
